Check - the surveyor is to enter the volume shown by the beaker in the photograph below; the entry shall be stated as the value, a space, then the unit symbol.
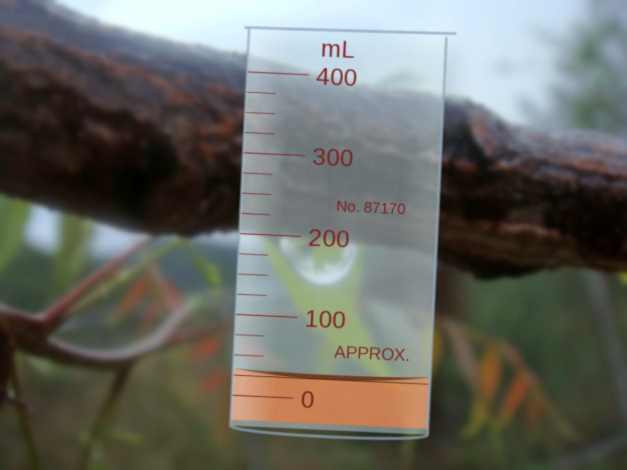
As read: 25 mL
